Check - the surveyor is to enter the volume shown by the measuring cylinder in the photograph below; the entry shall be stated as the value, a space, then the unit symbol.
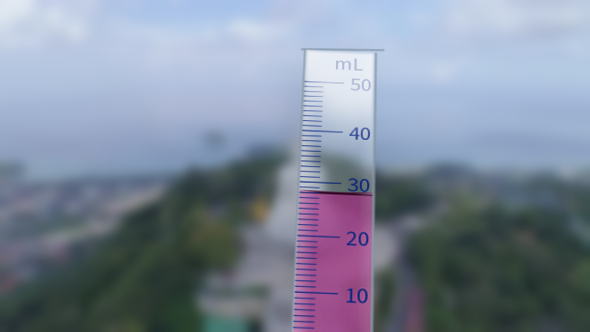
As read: 28 mL
